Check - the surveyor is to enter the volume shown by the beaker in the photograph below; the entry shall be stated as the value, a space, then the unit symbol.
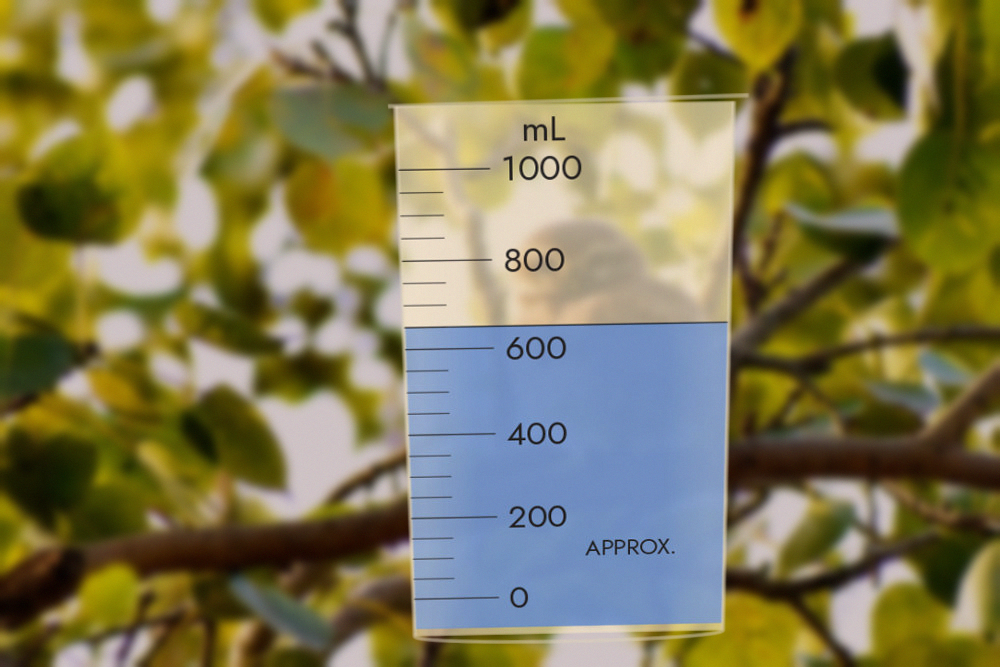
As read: 650 mL
